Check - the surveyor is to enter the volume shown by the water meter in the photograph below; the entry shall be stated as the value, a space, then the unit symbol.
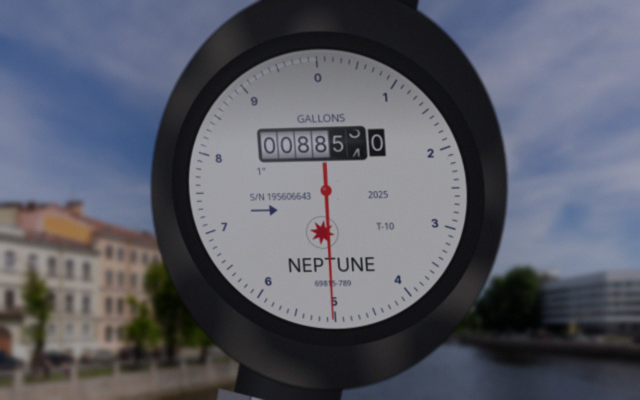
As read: 88535.0 gal
